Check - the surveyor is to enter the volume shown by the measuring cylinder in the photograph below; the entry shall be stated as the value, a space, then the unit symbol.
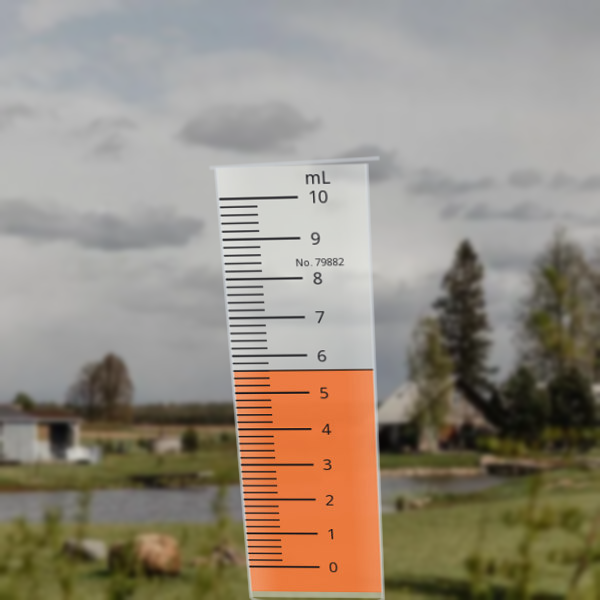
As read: 5.6 mL
